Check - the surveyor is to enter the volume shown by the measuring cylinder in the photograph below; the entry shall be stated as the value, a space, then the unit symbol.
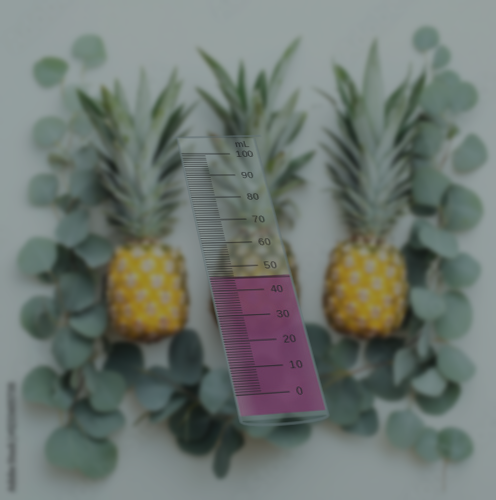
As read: 45 mL
